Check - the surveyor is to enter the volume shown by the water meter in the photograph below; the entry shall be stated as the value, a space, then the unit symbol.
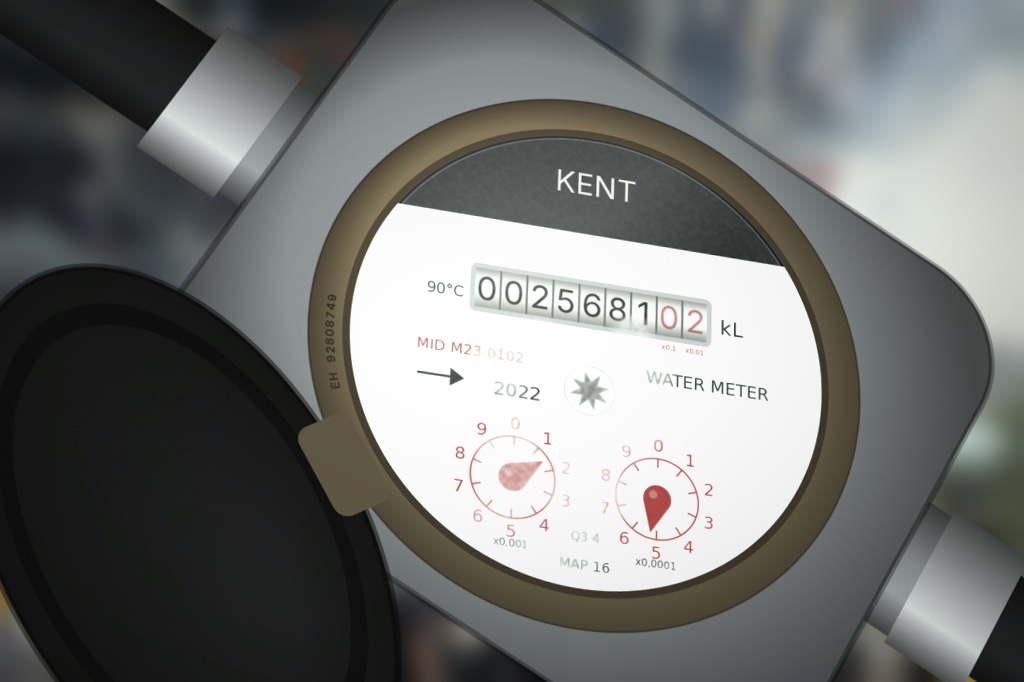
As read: 25681.0215 kL
